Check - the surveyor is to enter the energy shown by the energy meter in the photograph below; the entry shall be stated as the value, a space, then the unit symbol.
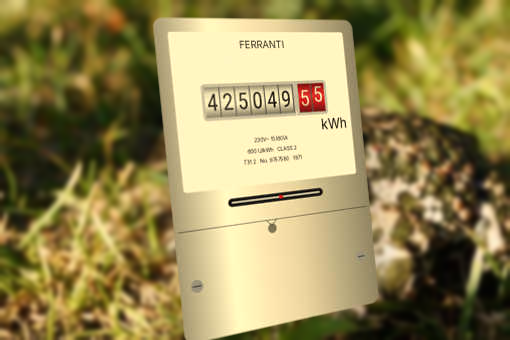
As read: 425049.55 kWh
